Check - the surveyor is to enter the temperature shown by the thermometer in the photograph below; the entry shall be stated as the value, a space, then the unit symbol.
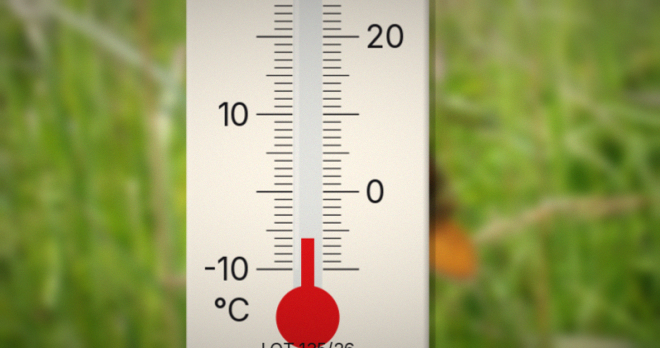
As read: -6 °C
